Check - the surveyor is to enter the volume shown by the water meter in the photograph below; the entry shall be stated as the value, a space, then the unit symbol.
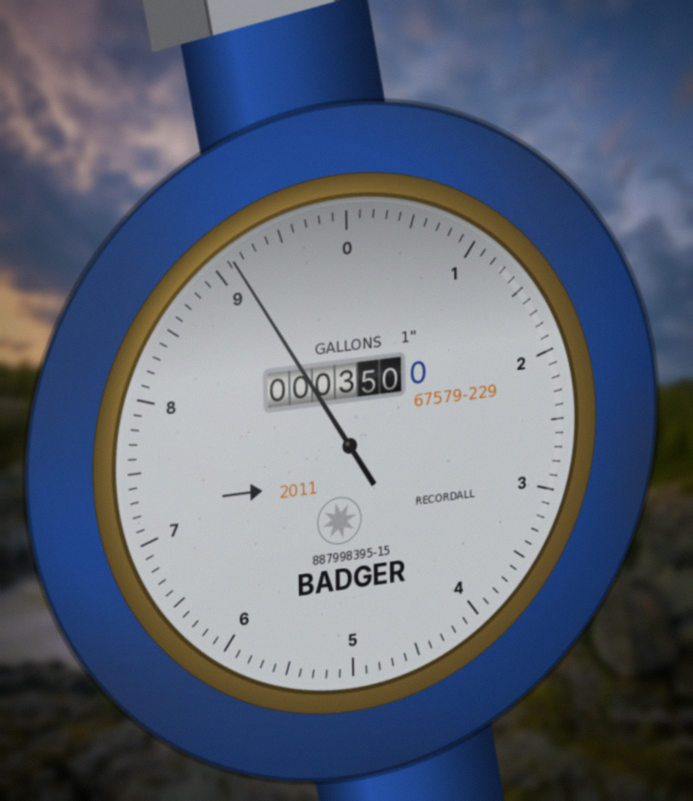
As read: 3499.1 gal
